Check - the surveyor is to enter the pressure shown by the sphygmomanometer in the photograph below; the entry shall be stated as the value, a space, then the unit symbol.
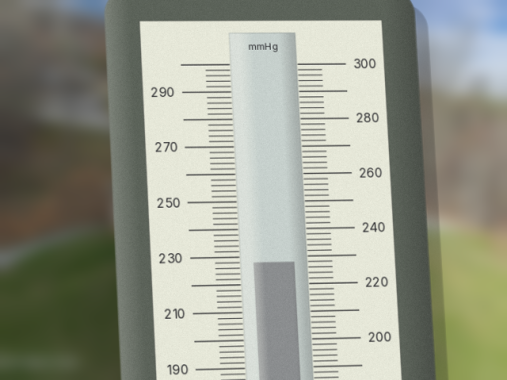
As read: 228 mmHg
